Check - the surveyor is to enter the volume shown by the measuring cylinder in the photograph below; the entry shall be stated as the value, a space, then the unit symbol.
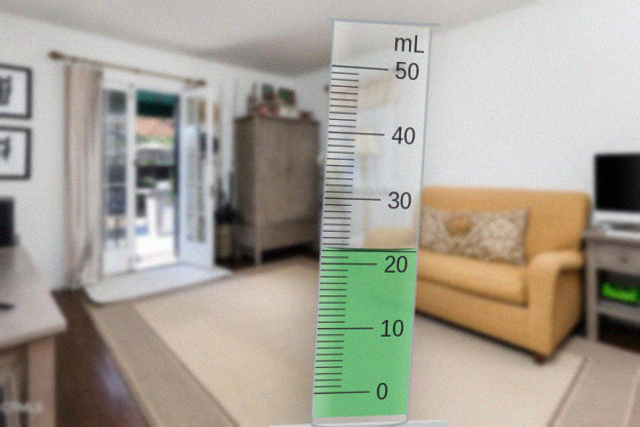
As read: 22 mL
